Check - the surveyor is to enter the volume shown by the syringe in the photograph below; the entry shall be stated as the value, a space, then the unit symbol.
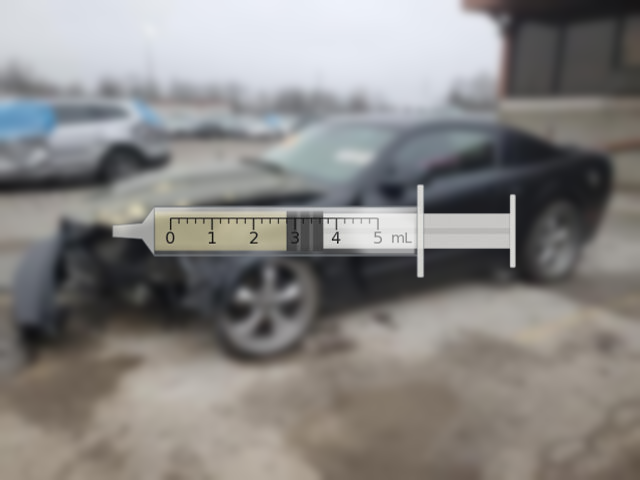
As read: 2.8 mL
